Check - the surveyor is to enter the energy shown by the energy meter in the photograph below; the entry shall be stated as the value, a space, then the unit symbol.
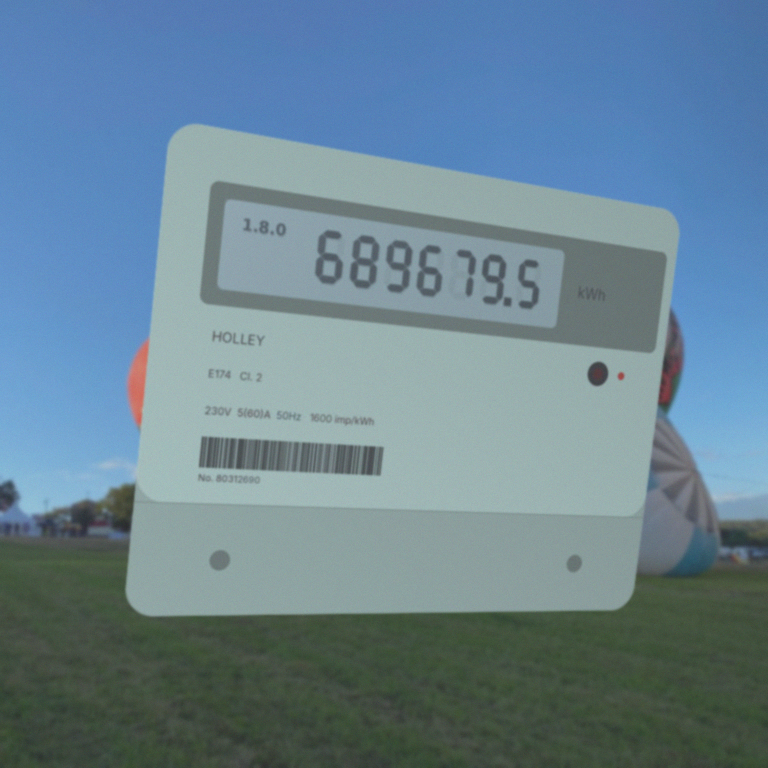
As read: 689679.5 kWh
